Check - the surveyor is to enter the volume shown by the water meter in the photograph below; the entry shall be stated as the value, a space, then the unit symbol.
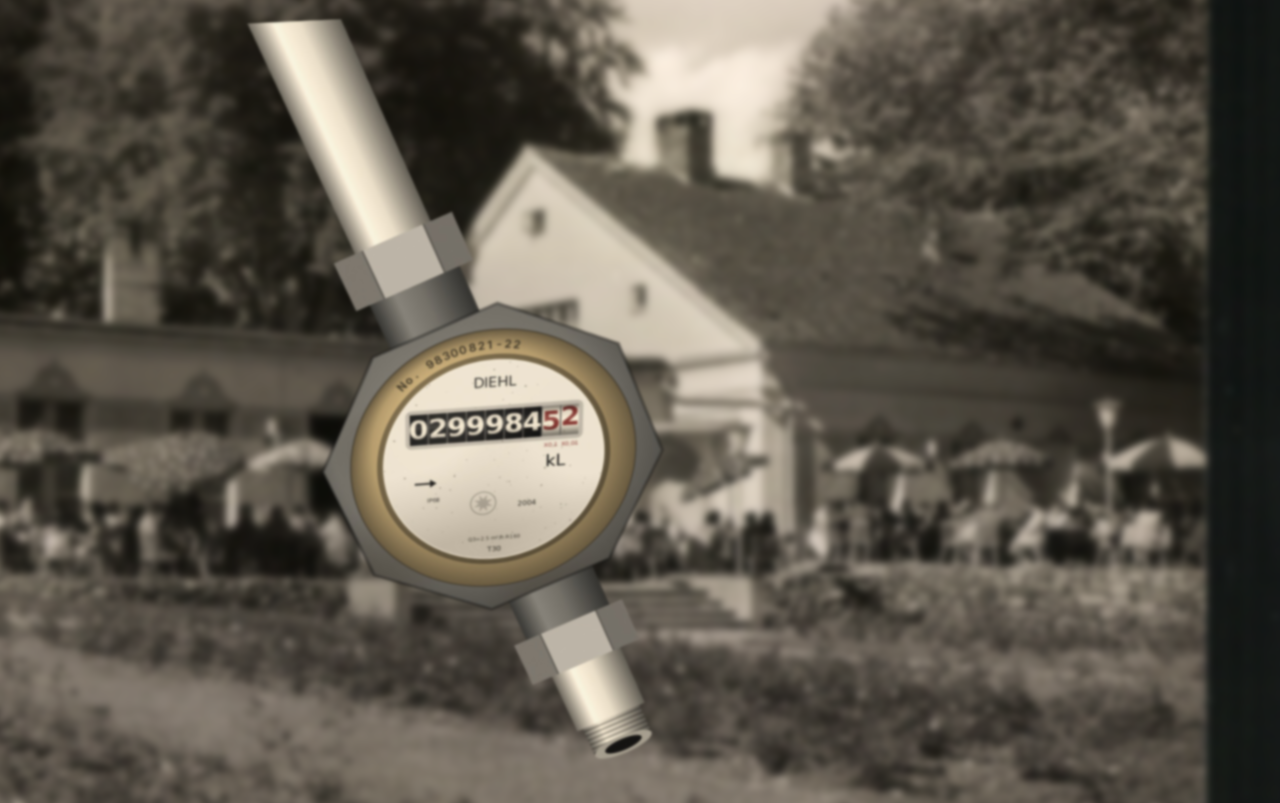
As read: 299984.52 kL
